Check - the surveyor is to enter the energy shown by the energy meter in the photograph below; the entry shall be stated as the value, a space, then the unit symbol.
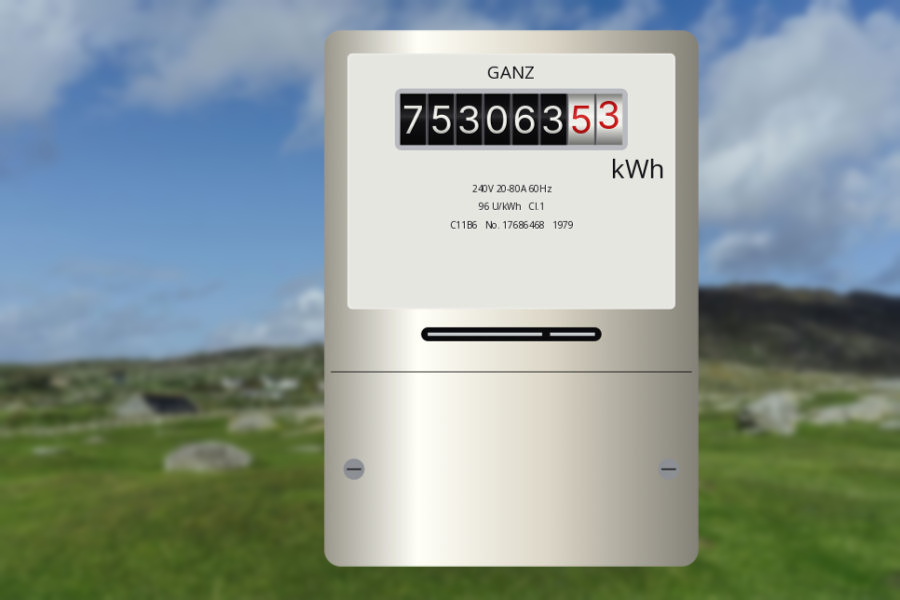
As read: 753063.53 kWh
